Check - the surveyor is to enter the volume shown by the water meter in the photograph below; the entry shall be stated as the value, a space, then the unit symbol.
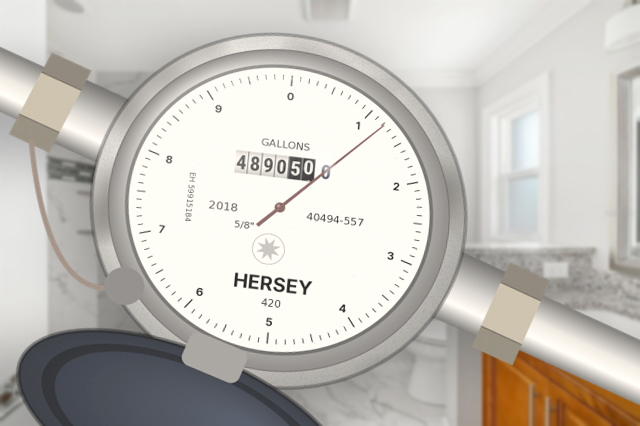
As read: 4890501.2 gal
